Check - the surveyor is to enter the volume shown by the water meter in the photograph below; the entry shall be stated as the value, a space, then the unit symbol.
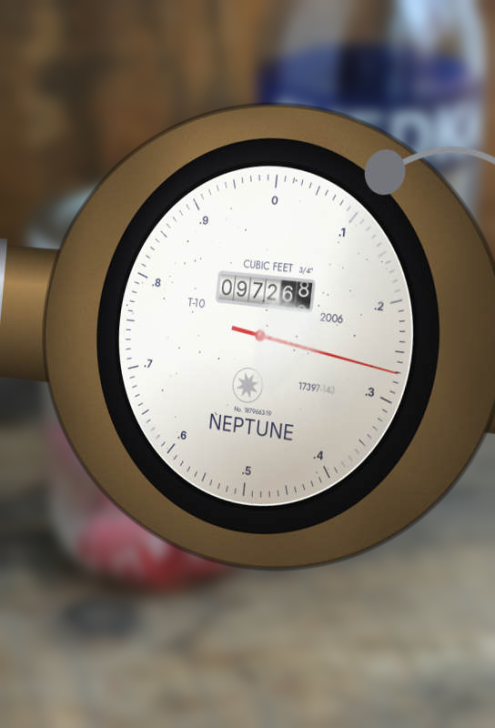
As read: 97268.27 ft³
